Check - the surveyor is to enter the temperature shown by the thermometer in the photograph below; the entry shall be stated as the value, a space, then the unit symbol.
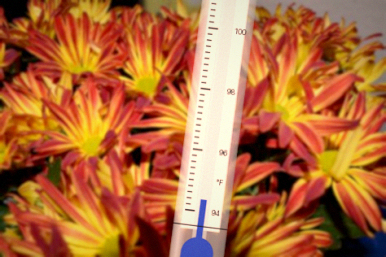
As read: 94.4 °F
